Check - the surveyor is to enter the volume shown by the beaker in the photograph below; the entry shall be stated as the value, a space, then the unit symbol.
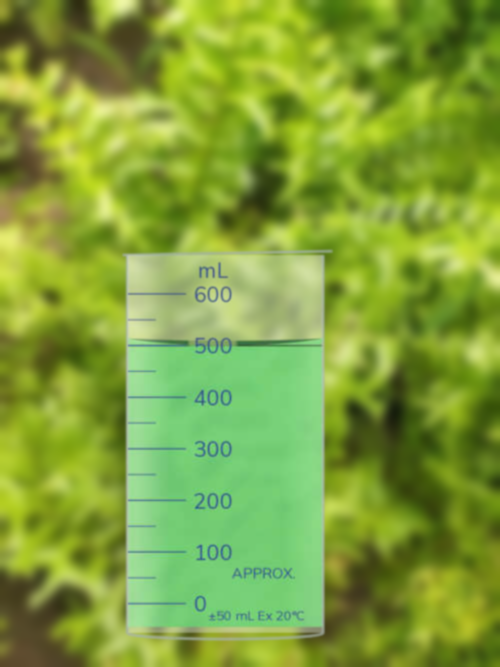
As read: 500 mL
